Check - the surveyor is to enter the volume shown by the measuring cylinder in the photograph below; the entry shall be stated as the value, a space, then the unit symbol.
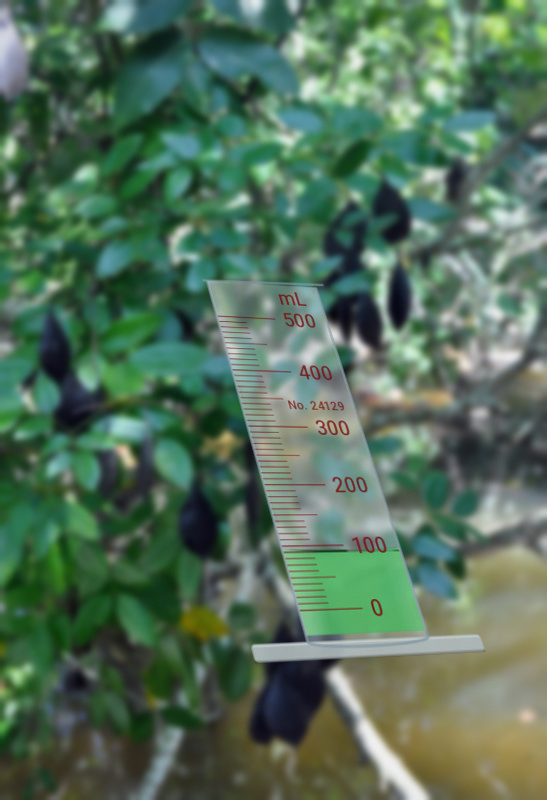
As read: 90 mL
